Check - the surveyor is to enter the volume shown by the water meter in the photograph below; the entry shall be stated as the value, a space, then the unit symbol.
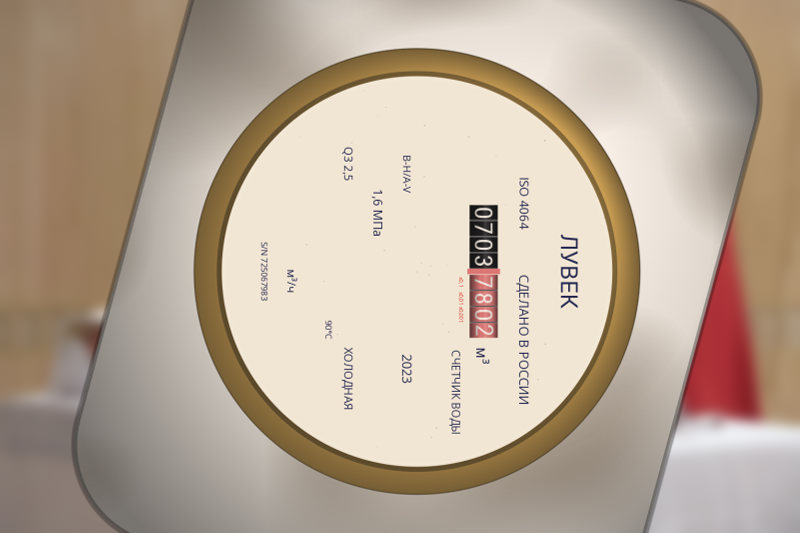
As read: 703.7802 m³
